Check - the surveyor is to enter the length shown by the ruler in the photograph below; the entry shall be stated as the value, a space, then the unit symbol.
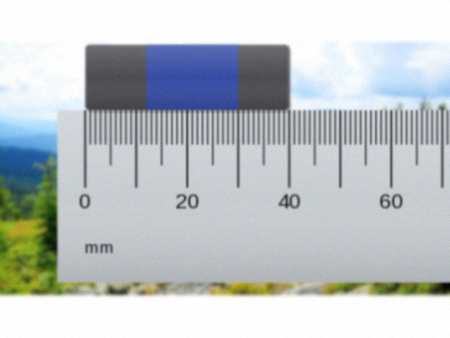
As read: 40 mm
